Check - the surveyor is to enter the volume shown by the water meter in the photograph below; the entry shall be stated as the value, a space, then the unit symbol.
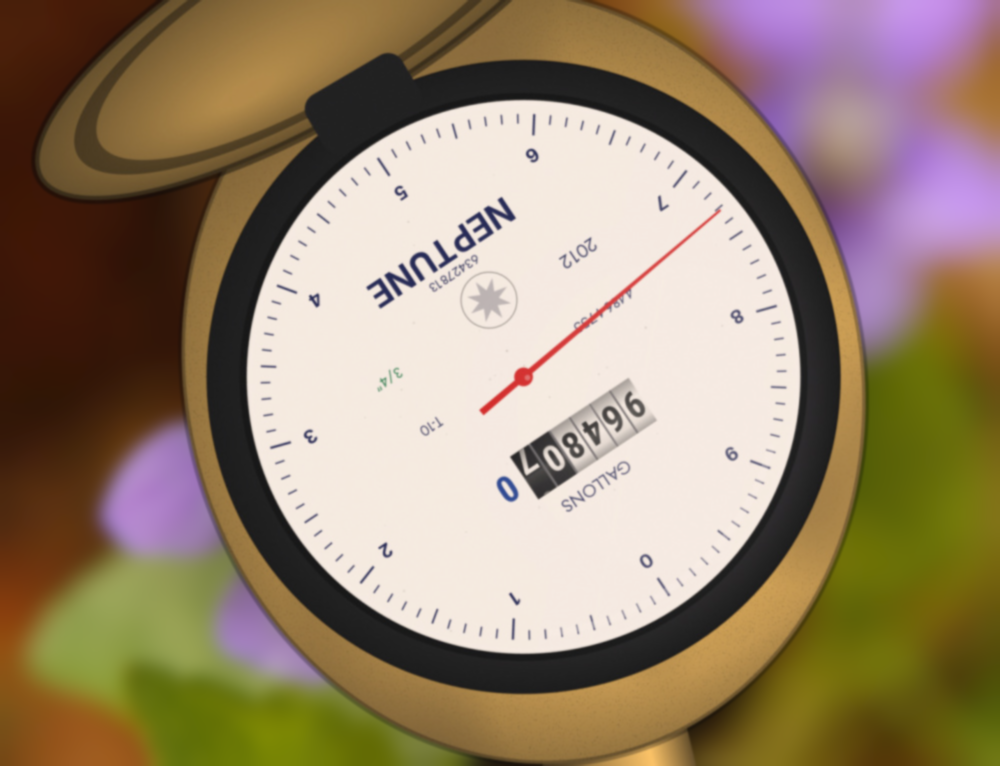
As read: 9648067.3 gal
